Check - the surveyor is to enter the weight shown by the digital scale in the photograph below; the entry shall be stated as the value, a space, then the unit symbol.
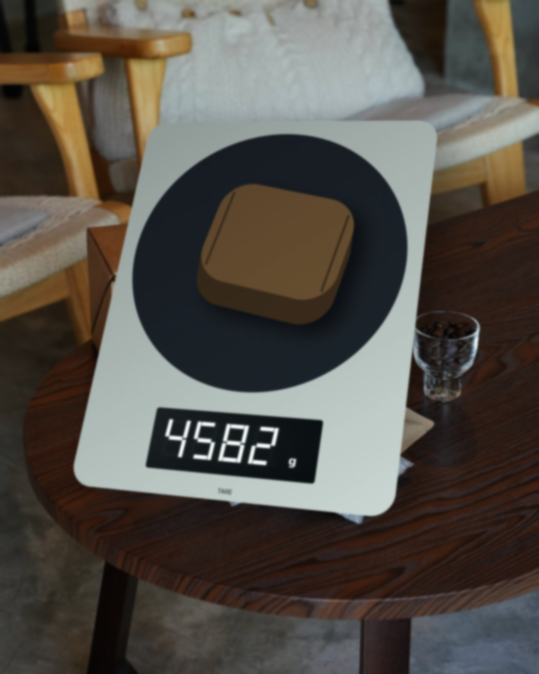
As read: 4582 g
